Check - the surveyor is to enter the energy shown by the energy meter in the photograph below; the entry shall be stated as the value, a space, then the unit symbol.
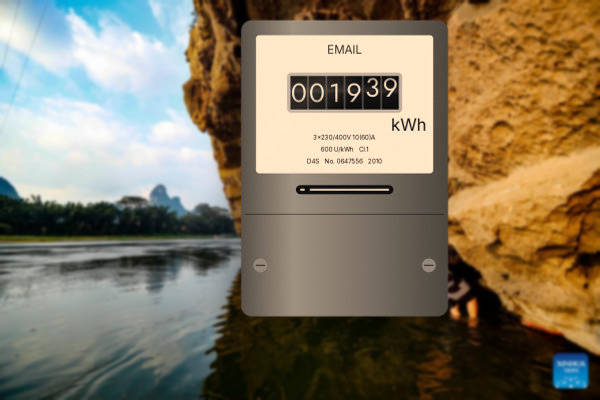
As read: 1939 kWh
